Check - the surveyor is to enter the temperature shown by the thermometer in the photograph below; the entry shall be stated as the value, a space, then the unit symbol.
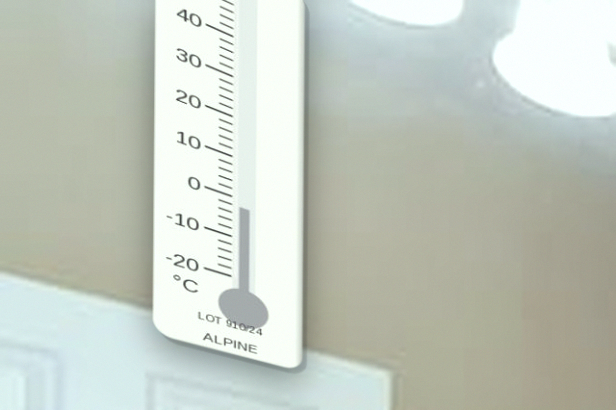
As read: -2 °C
